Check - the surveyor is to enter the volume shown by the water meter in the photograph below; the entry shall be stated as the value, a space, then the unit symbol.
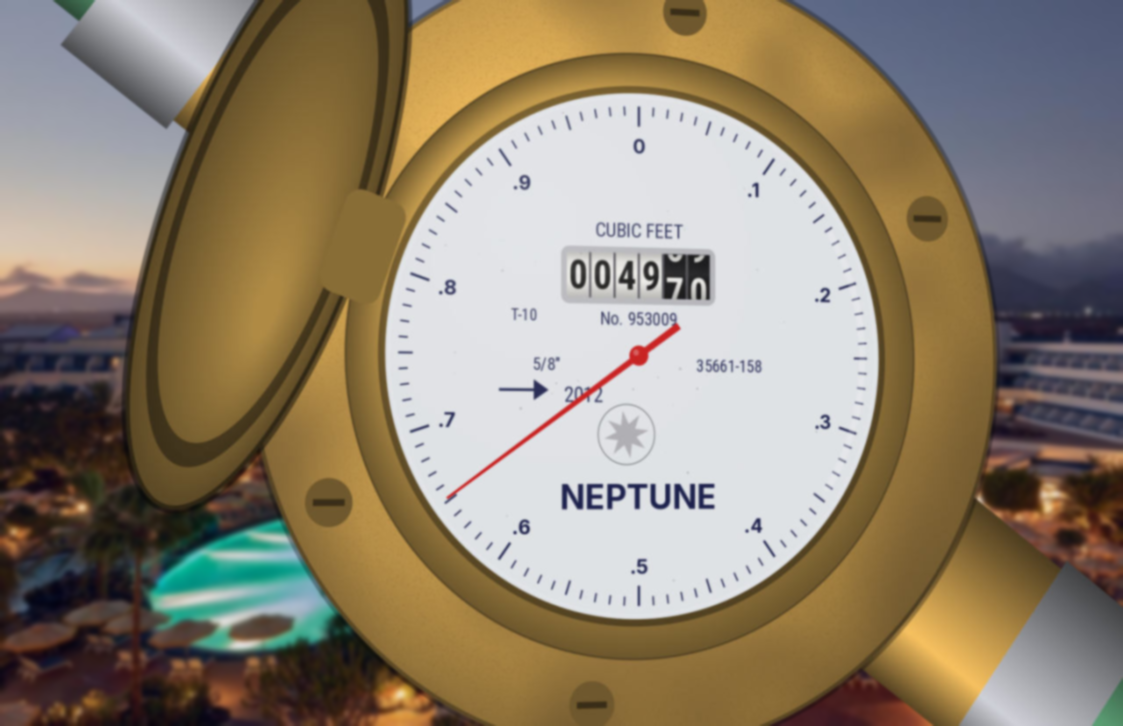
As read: 4969.65 ft³
